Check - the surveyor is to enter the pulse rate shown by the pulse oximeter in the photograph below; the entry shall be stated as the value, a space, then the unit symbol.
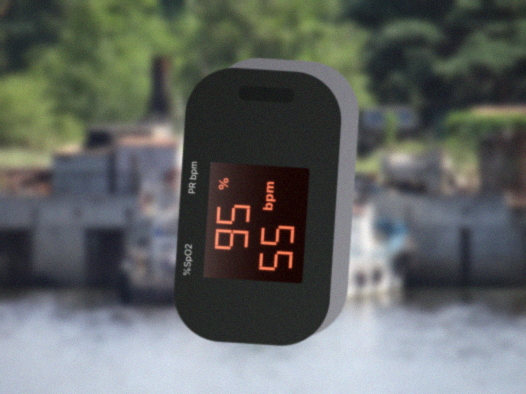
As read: 55 bpm
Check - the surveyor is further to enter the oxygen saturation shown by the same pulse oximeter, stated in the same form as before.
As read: 95 %
